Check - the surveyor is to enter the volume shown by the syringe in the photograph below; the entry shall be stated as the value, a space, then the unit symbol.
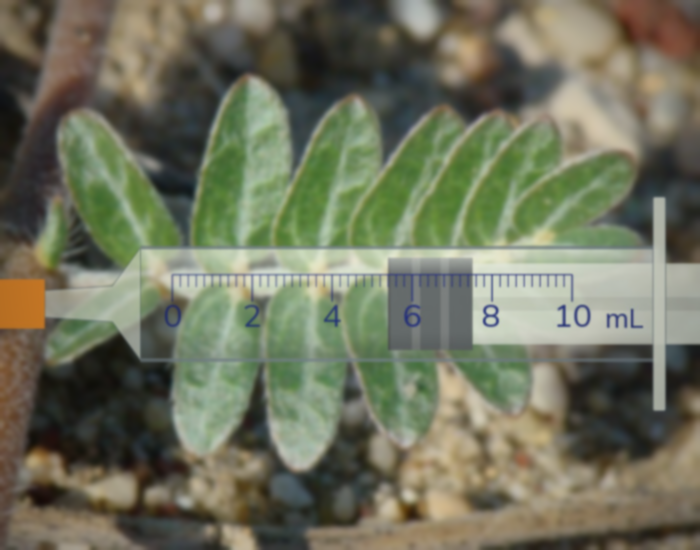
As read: 5.4 mL
